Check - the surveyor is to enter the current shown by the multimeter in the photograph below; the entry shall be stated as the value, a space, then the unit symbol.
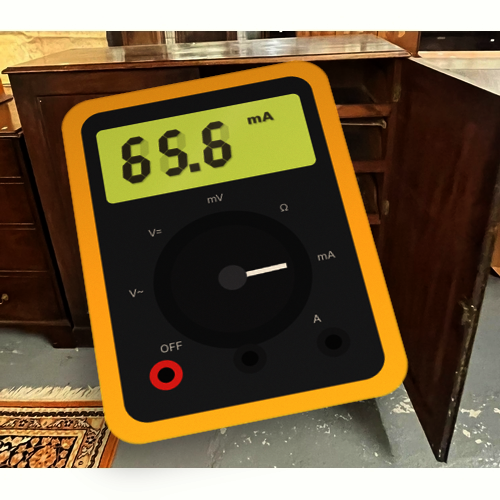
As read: 65.6 mA
